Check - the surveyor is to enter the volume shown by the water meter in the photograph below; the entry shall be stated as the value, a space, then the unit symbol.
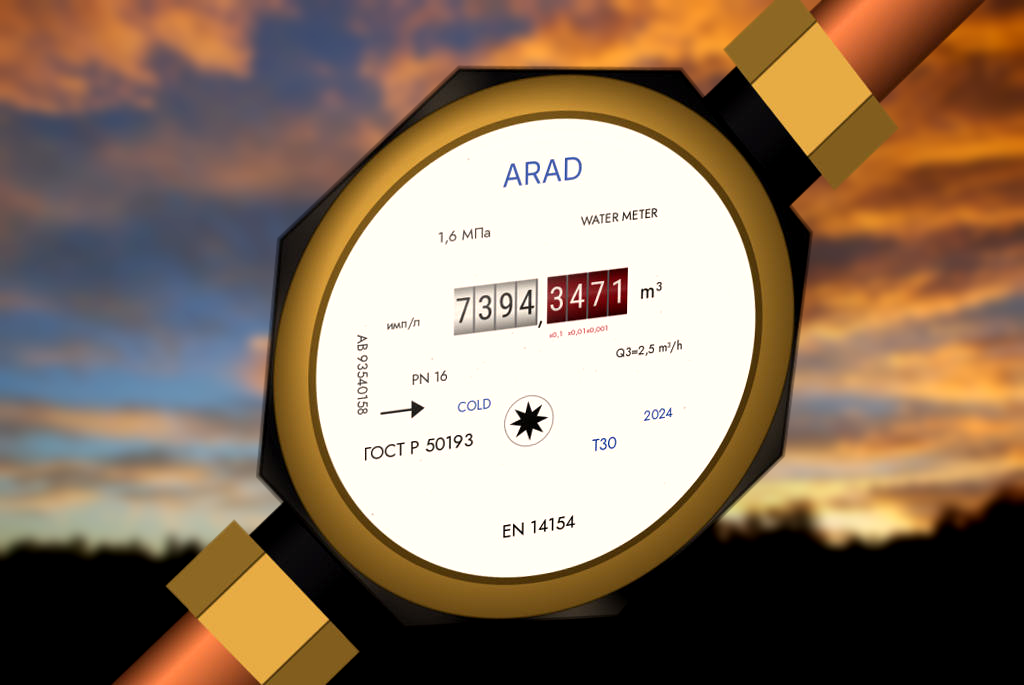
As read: 7394.3471 m³
